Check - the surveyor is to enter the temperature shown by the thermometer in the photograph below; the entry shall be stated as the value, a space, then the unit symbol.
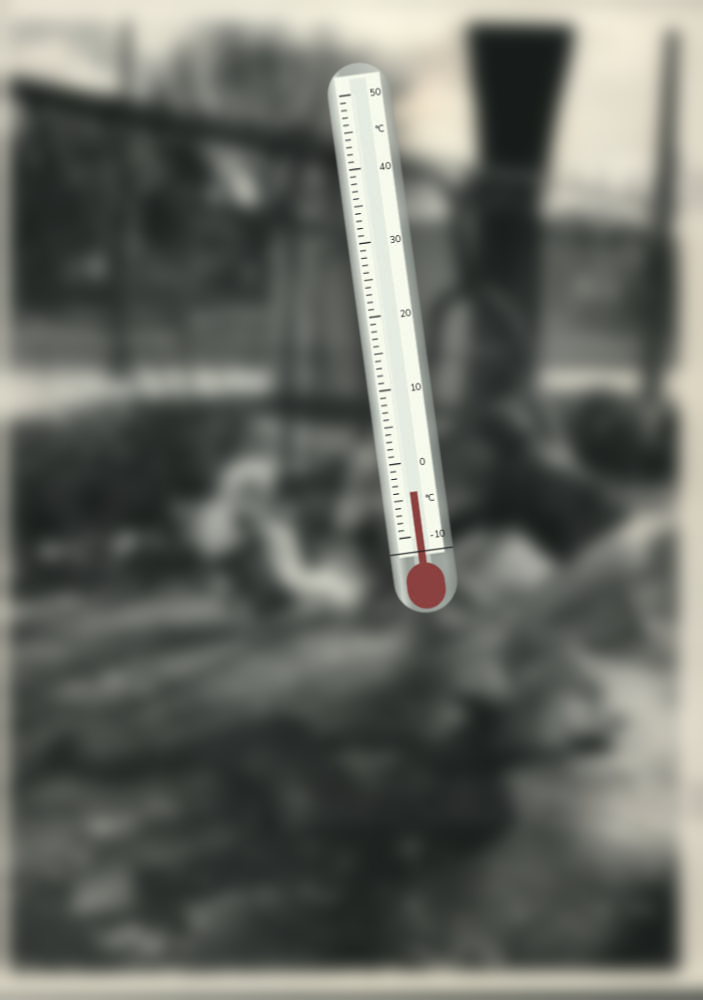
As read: -4 °C
